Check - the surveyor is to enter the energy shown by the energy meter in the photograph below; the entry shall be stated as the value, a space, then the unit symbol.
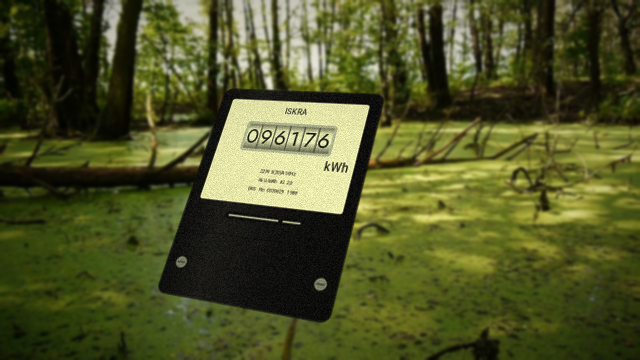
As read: 96176 kWh
